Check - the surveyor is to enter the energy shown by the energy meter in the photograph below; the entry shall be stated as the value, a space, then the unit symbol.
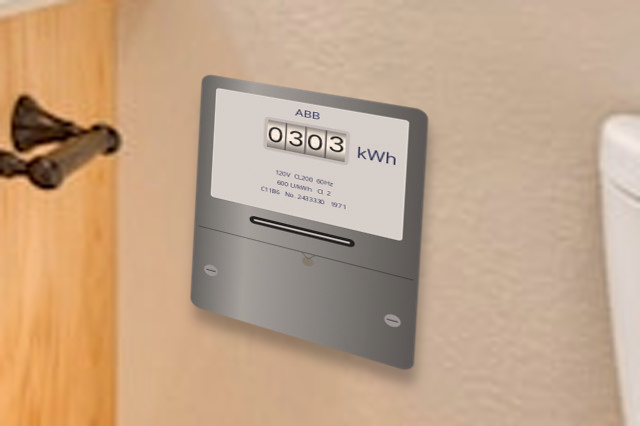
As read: 303 kWh
